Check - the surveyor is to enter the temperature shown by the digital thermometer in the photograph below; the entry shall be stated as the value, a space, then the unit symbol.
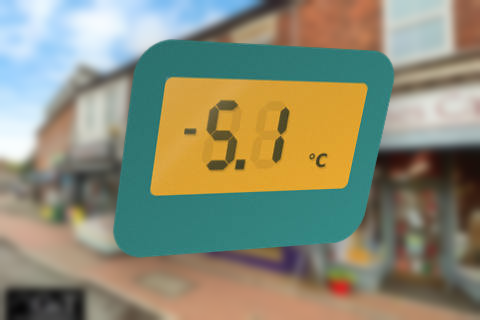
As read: -5.1 °C
